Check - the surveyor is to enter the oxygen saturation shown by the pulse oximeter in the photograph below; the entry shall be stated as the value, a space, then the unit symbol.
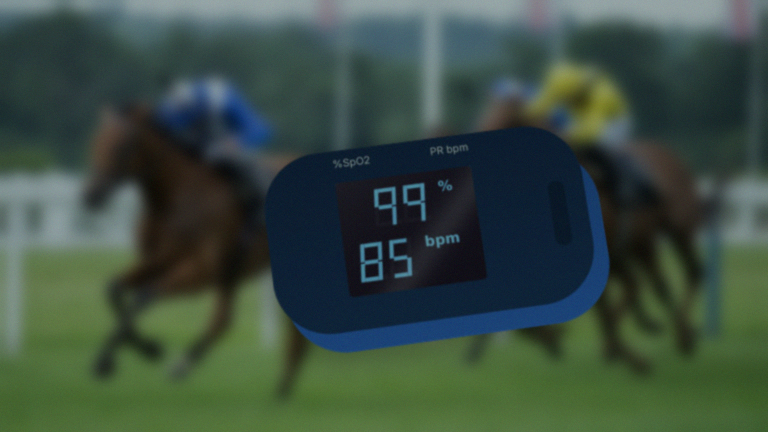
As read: 99 %
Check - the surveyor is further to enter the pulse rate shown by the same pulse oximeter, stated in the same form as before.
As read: 85 bpm
